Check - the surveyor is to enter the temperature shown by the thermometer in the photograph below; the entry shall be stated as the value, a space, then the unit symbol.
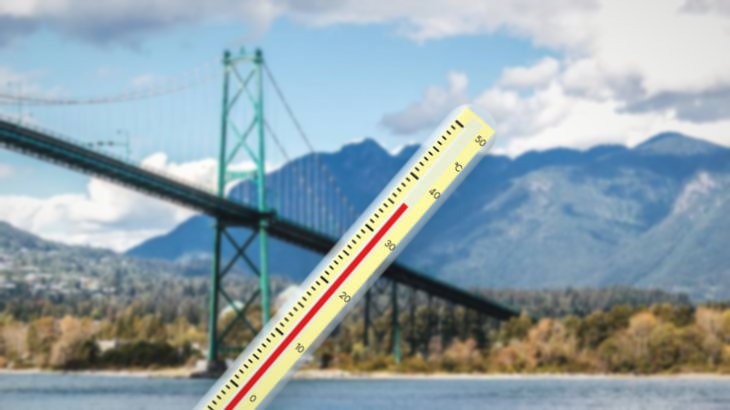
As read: 36 °C
